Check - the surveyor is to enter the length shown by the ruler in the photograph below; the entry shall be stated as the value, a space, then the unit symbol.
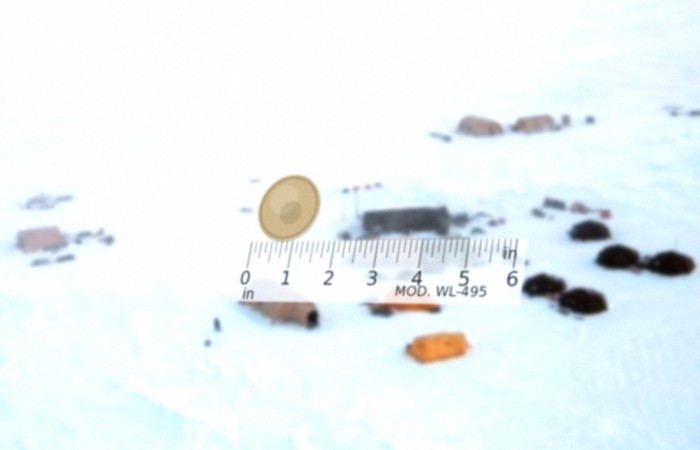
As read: 1.5 in
